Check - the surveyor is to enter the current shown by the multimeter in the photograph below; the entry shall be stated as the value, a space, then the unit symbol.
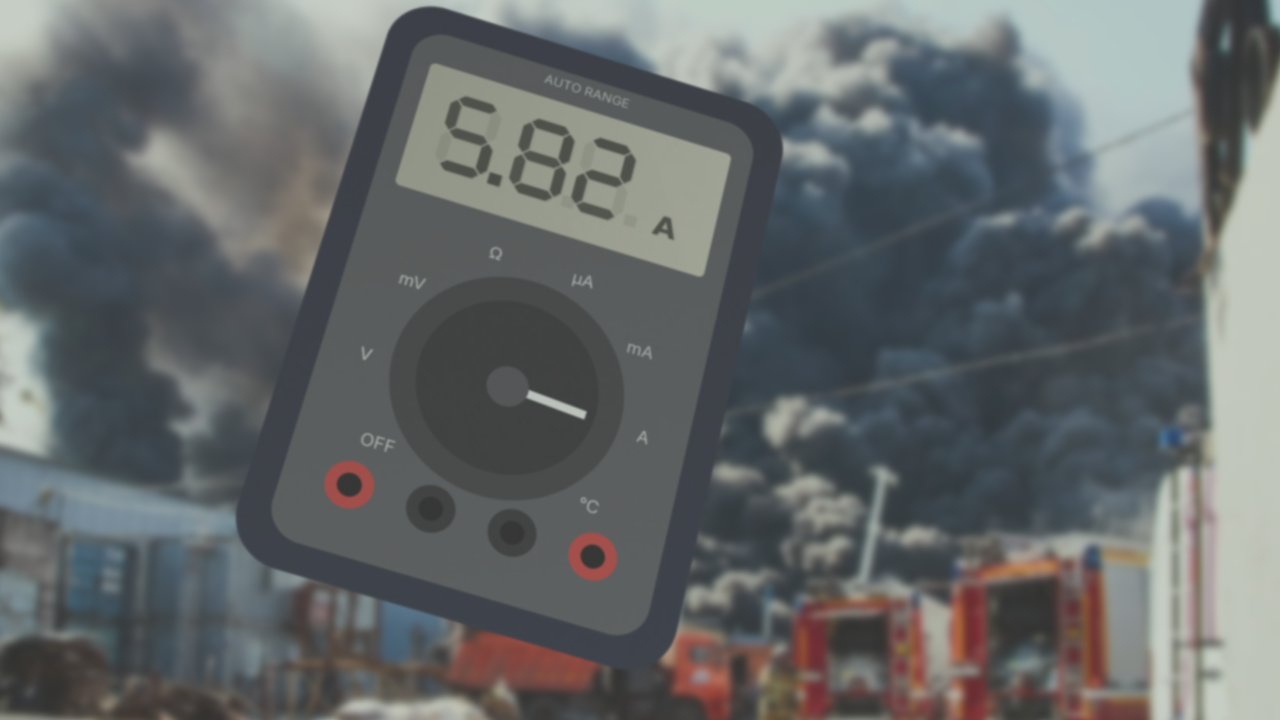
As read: 5.82 A
